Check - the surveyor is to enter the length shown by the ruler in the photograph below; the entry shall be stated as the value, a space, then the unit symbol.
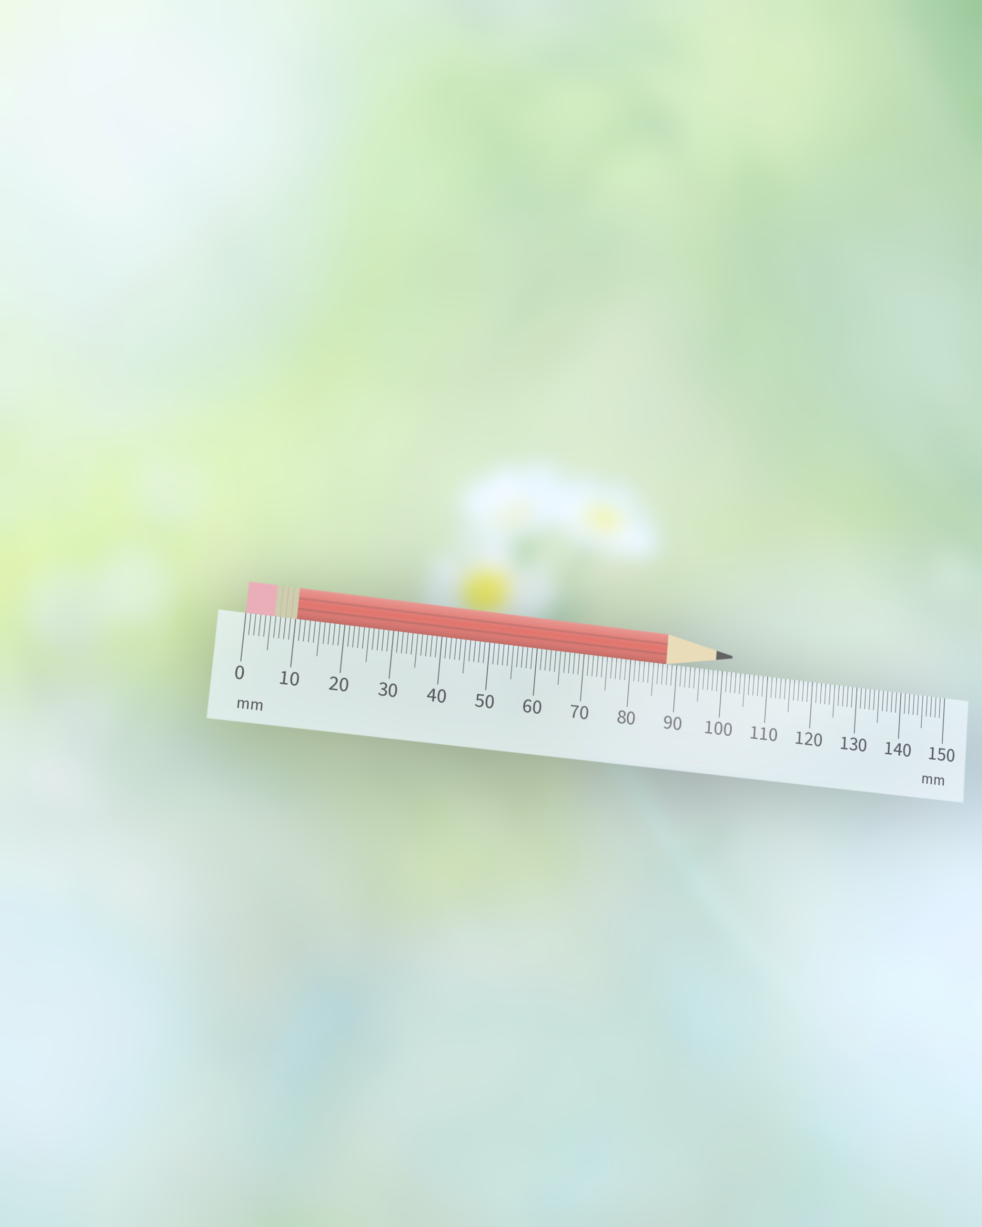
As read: 102 mm
